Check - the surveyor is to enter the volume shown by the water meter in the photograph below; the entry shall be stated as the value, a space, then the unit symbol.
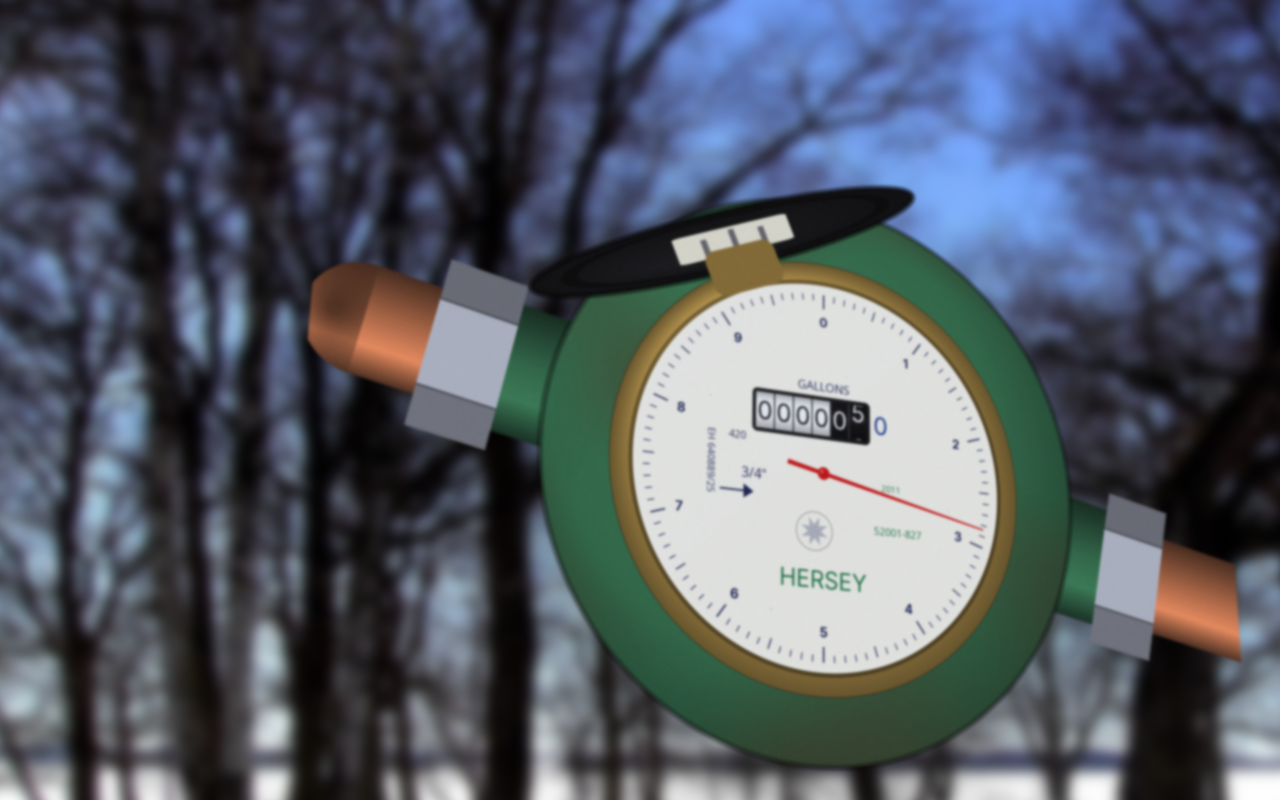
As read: 52.8 gal
